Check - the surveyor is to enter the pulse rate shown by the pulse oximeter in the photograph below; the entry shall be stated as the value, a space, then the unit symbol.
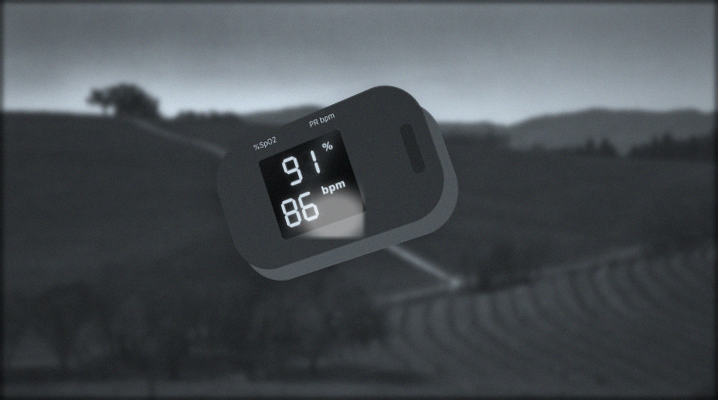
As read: 86 bpm
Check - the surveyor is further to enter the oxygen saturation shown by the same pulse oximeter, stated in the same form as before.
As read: 91 %
